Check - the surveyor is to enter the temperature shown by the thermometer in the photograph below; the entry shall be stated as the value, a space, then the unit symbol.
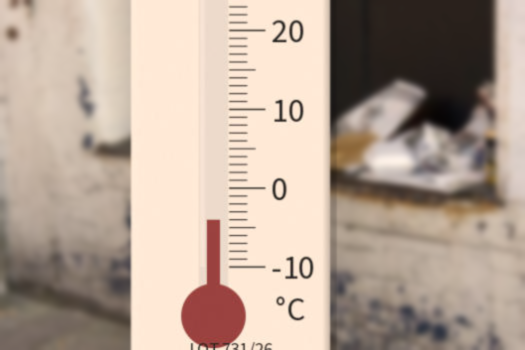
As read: -4 °C
